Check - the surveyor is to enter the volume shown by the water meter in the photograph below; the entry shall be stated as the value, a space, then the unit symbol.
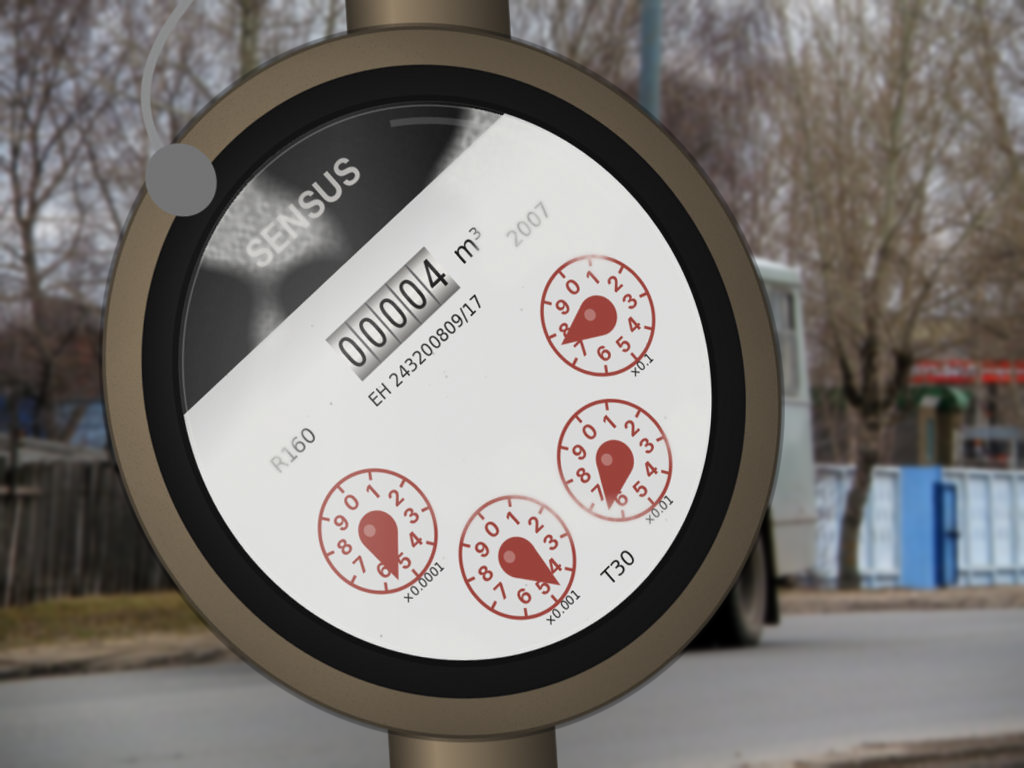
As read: 4.7645 m³
